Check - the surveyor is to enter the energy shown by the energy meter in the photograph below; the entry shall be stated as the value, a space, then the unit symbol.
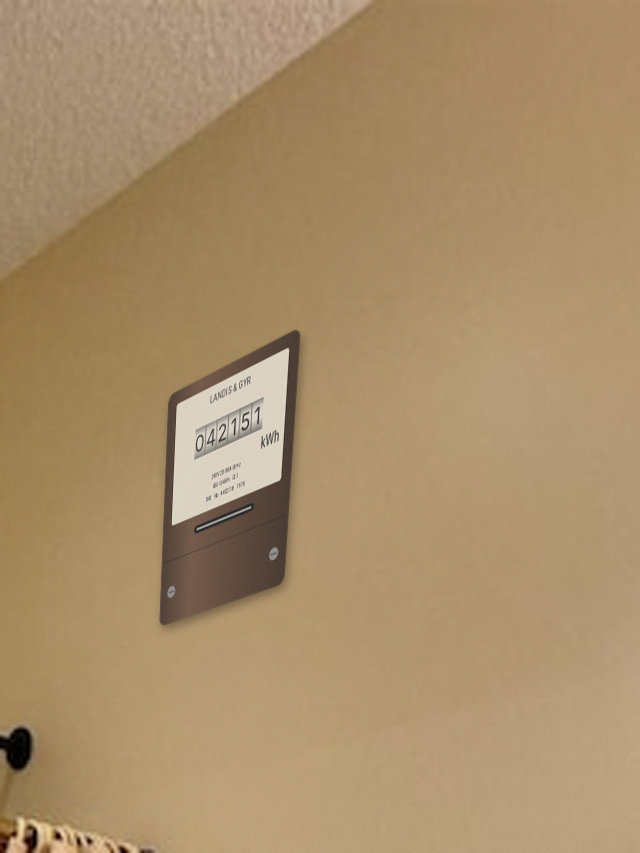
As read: 42151 kWh
